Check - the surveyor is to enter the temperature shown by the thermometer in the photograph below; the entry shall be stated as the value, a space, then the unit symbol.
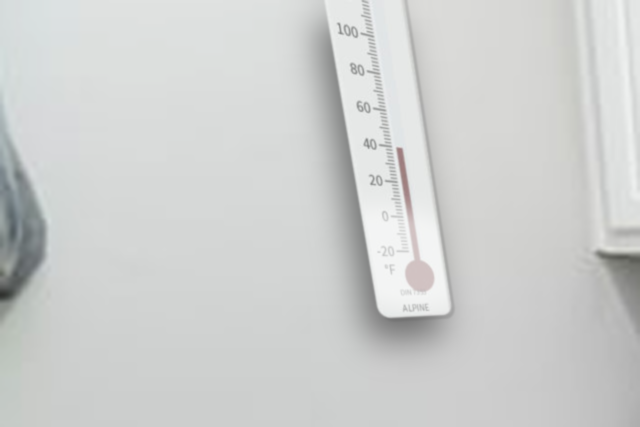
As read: 40 °F
